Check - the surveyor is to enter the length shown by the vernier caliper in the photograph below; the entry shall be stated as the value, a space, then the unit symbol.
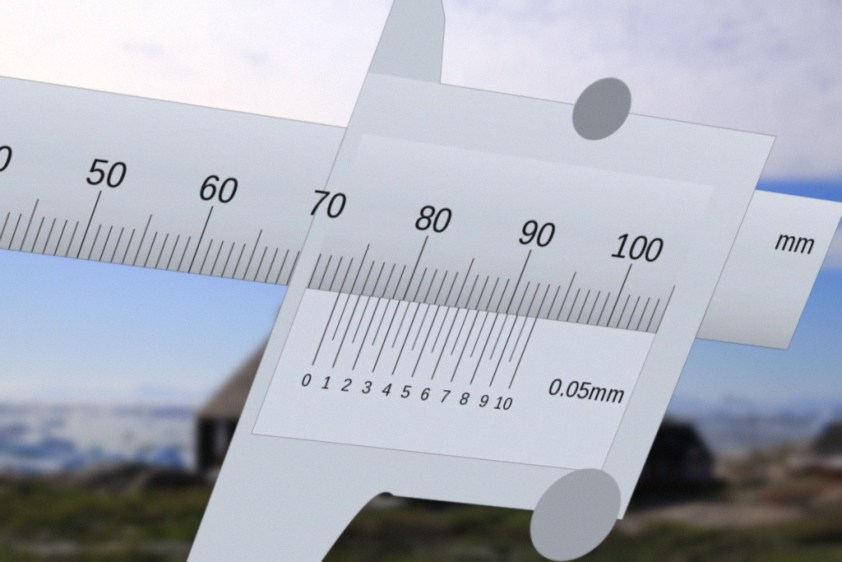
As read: 74.0 mm
